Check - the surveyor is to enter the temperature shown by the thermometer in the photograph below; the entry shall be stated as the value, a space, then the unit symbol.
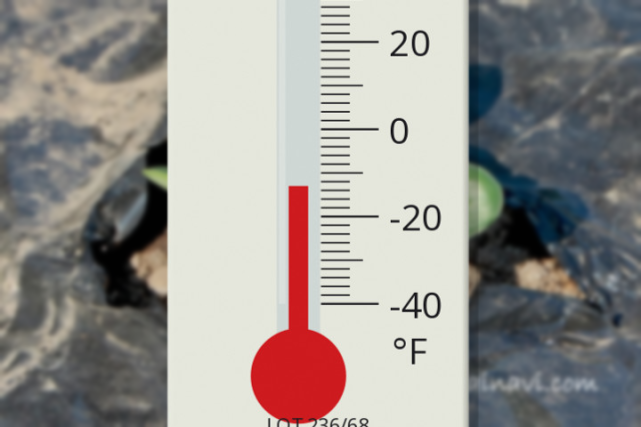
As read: -13 °F
